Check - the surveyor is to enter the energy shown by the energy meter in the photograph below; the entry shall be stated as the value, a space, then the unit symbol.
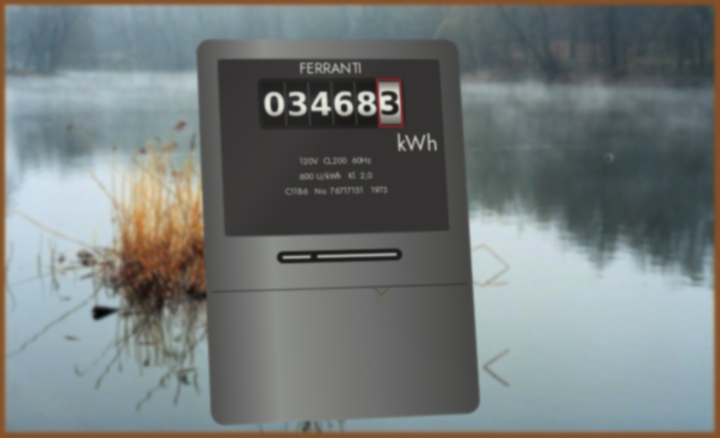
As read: 3468.3 kWh
